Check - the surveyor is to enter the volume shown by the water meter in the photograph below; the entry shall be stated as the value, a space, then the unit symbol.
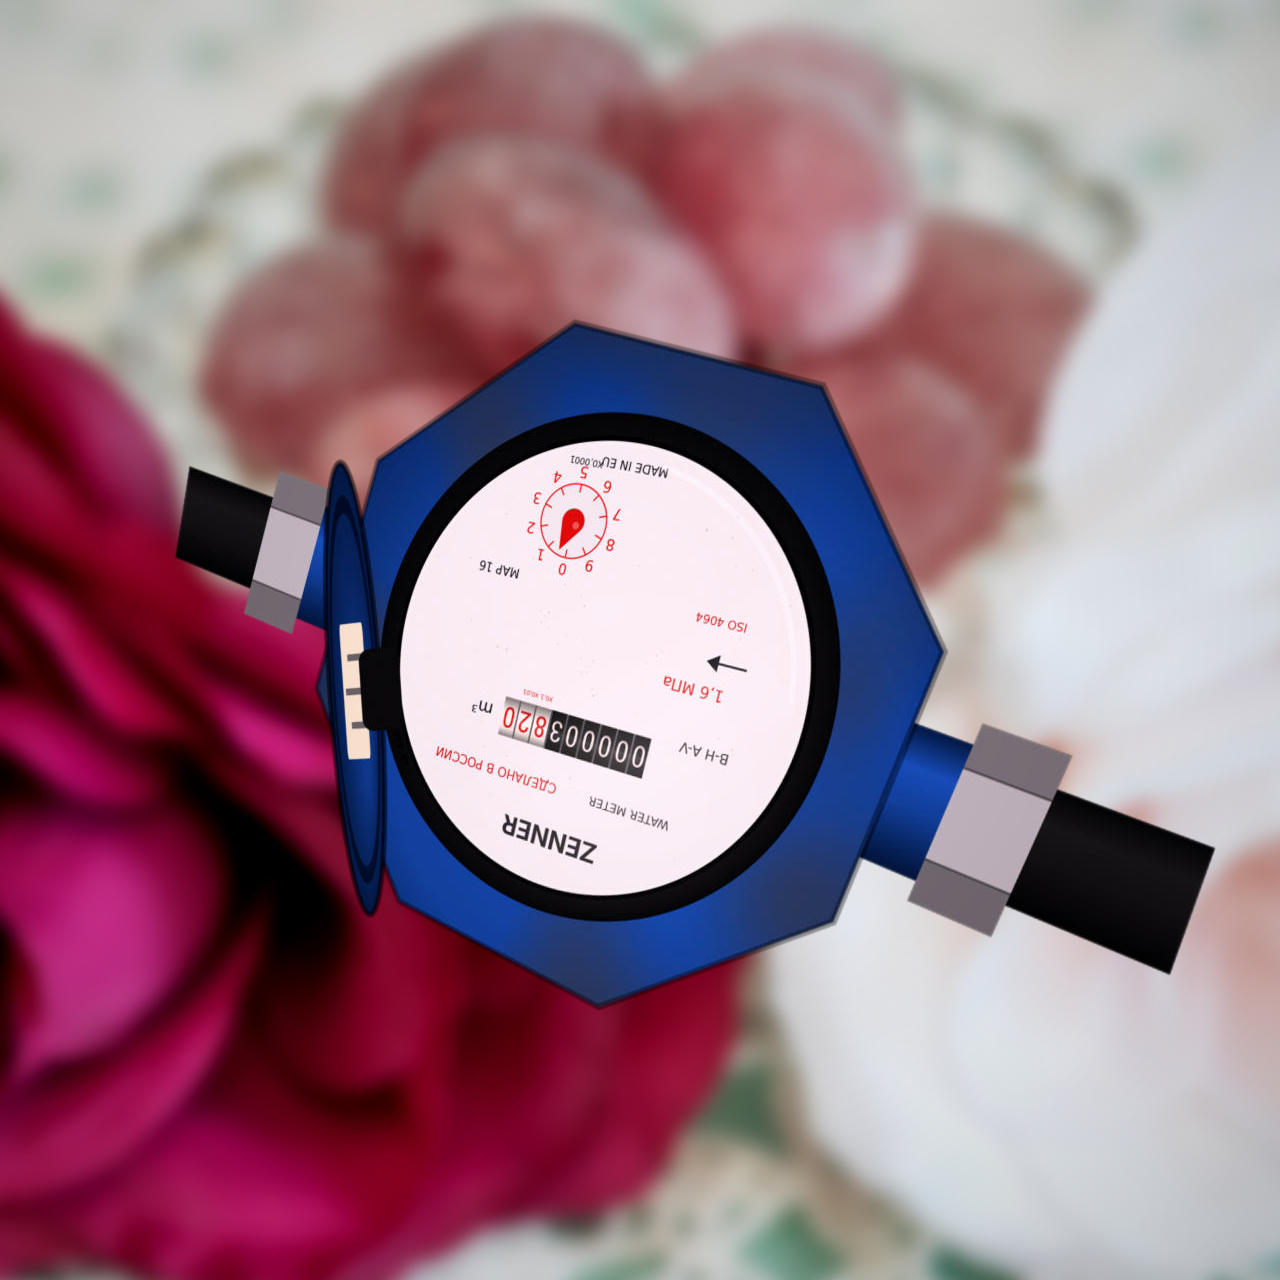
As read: 3.8200 m³
